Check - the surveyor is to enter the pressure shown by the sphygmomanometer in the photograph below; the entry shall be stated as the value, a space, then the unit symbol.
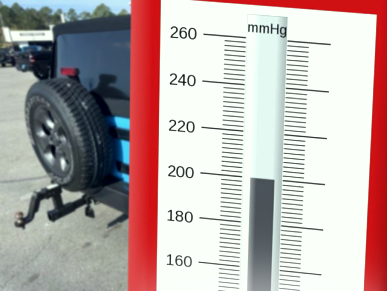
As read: 200 mmHg
